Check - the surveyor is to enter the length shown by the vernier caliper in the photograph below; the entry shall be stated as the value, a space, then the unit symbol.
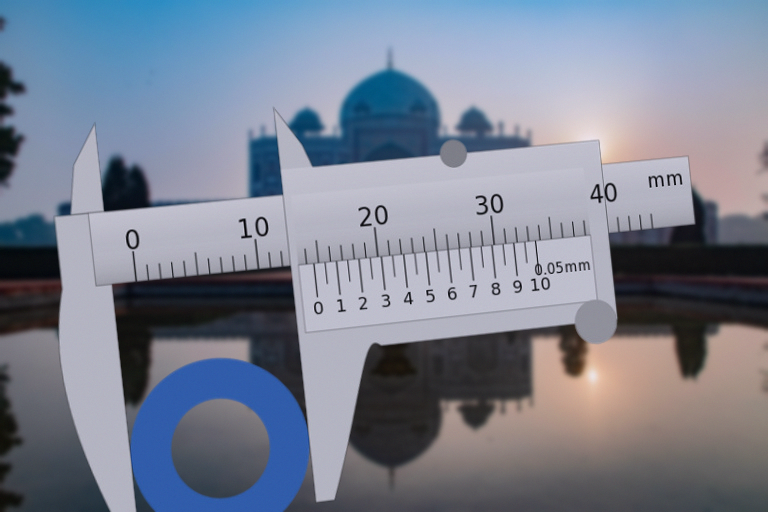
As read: 14.6 mm
